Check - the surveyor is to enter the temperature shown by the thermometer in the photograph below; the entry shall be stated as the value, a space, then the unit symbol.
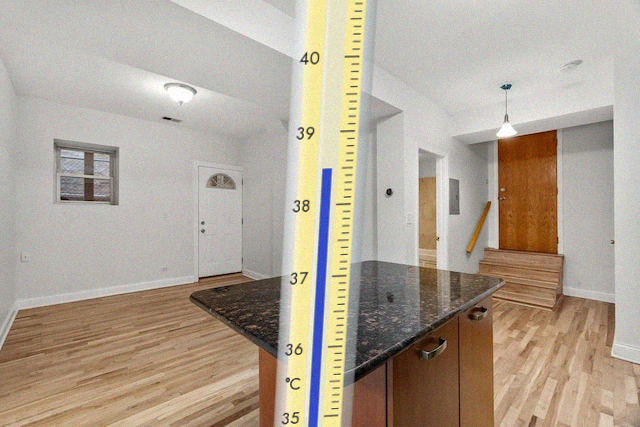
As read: 38.5 °C
